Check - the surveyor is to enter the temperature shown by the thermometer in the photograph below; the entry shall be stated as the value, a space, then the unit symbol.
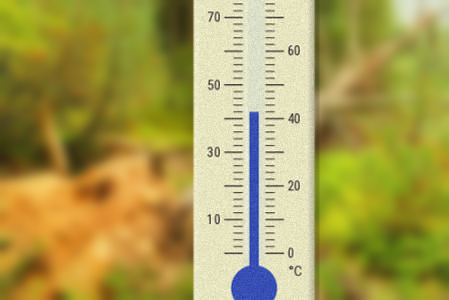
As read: 42 °C
